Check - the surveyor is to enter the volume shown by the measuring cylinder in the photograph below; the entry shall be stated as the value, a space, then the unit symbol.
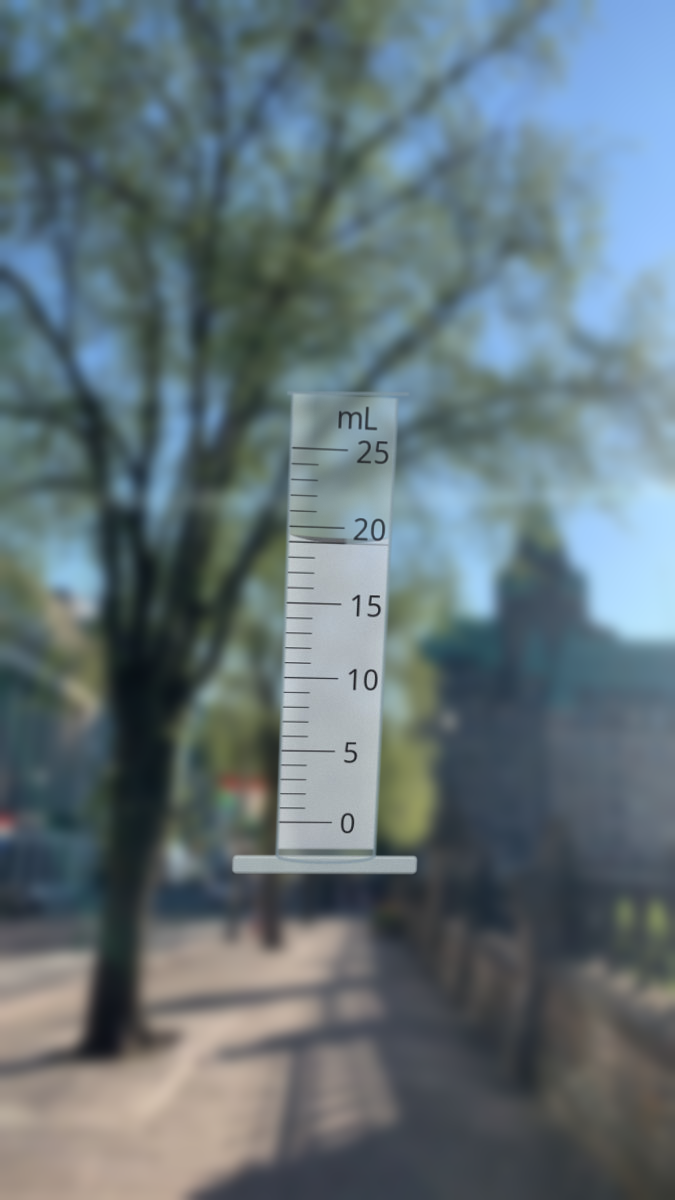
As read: 19 mL
